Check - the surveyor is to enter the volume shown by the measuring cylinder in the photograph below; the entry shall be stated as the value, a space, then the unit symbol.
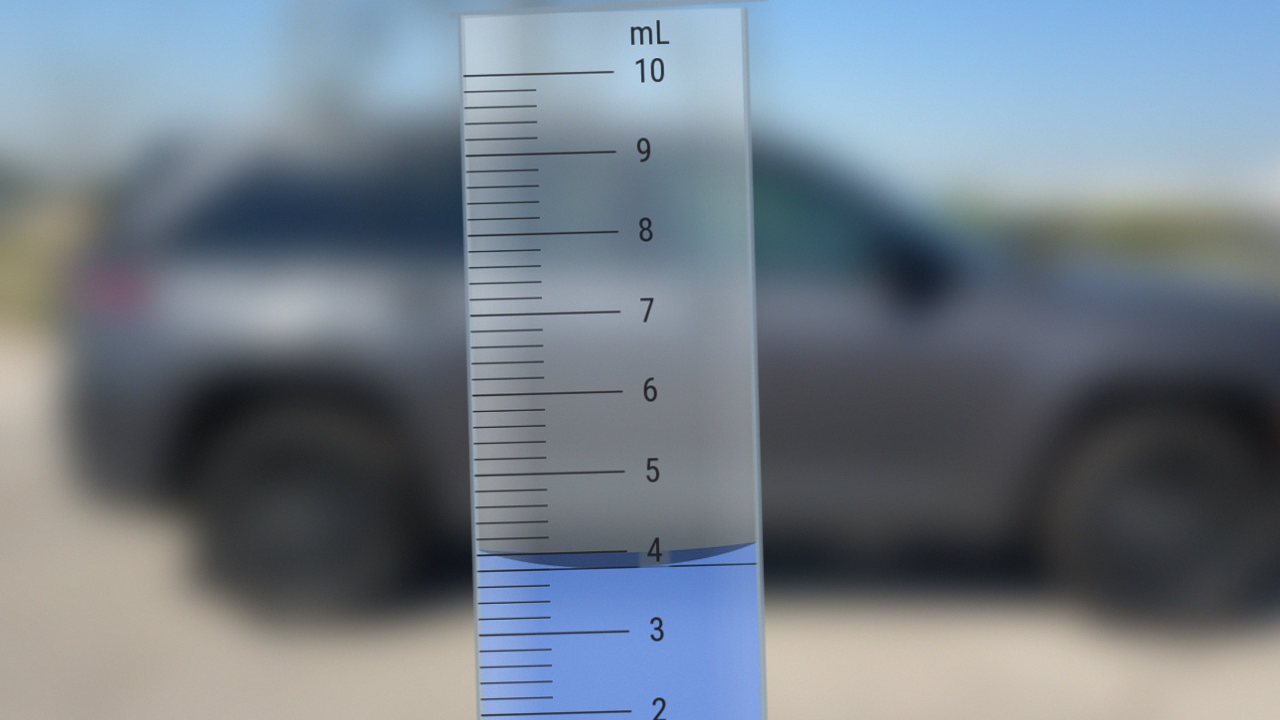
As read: 3.8 mL
